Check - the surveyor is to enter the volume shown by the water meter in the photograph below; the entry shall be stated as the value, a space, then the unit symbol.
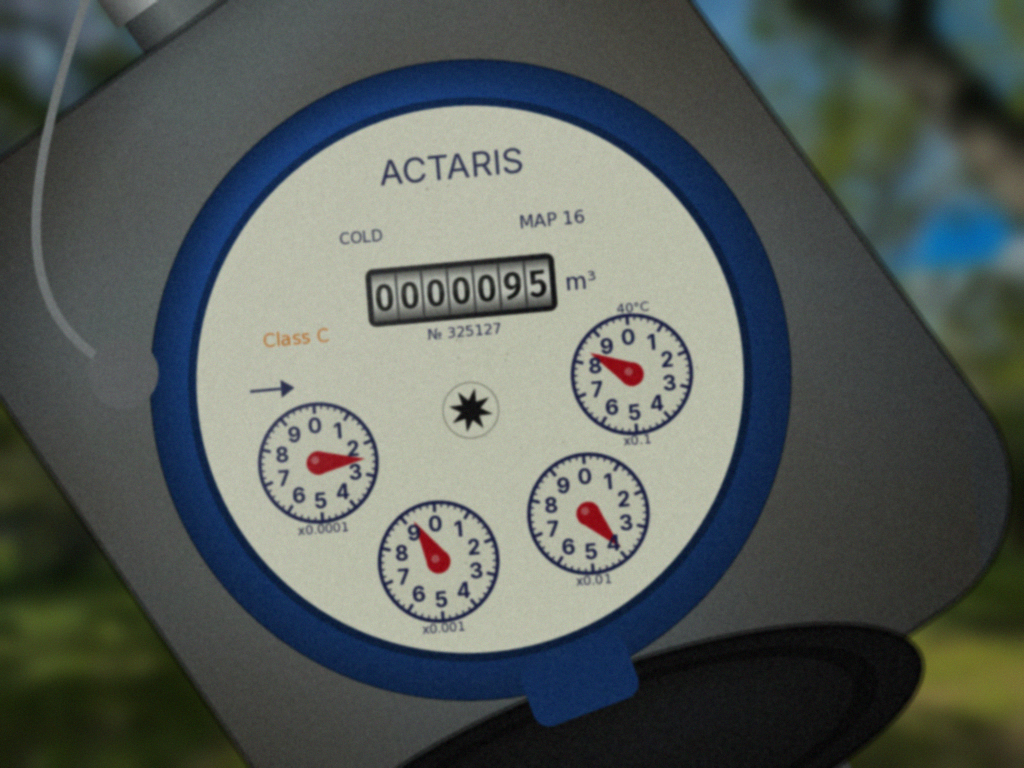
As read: 95.8392 m³
